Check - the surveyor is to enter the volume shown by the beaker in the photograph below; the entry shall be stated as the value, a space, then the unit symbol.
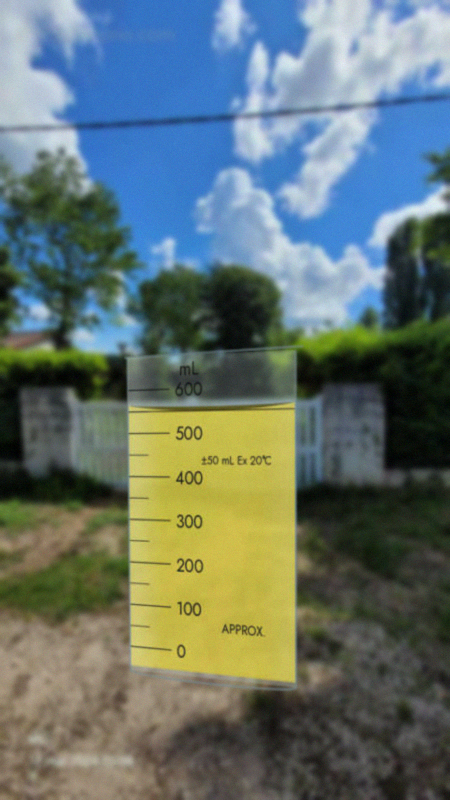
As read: 550 mL
